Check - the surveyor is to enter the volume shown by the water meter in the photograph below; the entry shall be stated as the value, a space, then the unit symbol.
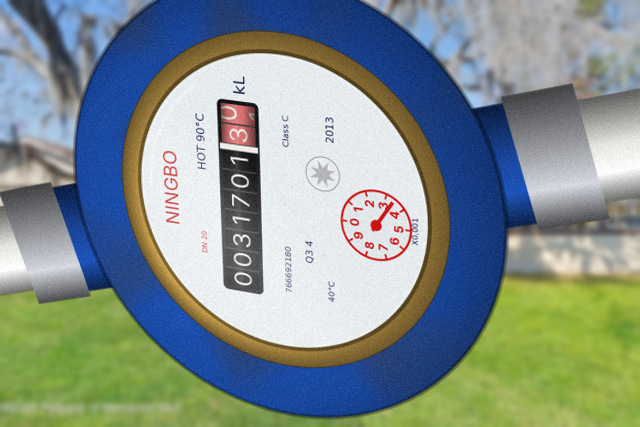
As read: 31701.303 kL
